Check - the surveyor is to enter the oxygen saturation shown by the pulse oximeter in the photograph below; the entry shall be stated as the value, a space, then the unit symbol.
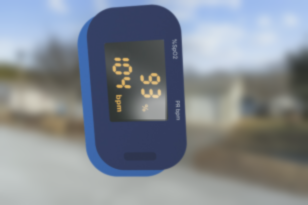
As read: 93 %
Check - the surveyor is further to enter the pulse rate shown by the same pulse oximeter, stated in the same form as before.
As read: 104 bpm
